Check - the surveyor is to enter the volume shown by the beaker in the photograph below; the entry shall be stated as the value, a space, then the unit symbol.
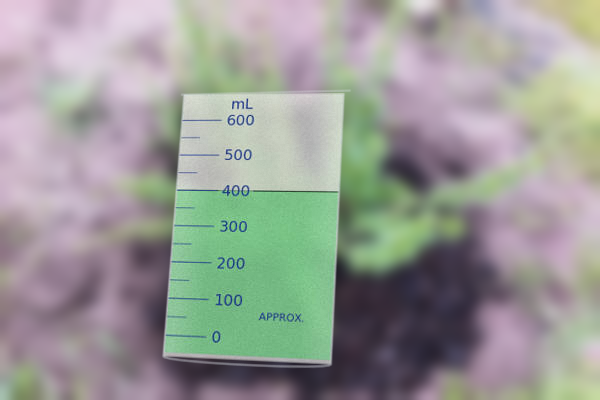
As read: 400 mL
